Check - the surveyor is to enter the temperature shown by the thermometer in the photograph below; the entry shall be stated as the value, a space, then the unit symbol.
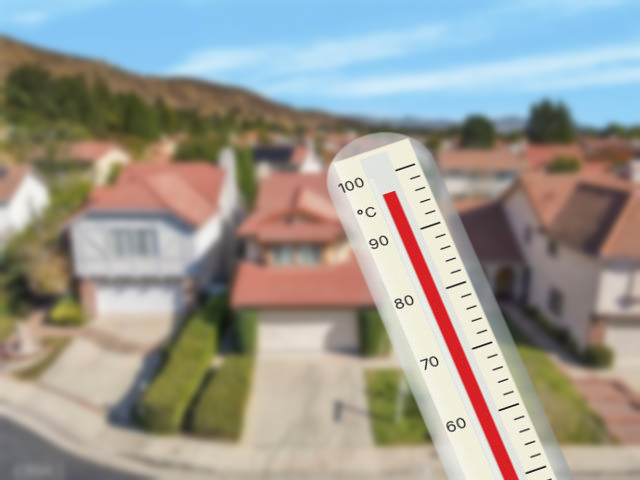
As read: 97 °C
